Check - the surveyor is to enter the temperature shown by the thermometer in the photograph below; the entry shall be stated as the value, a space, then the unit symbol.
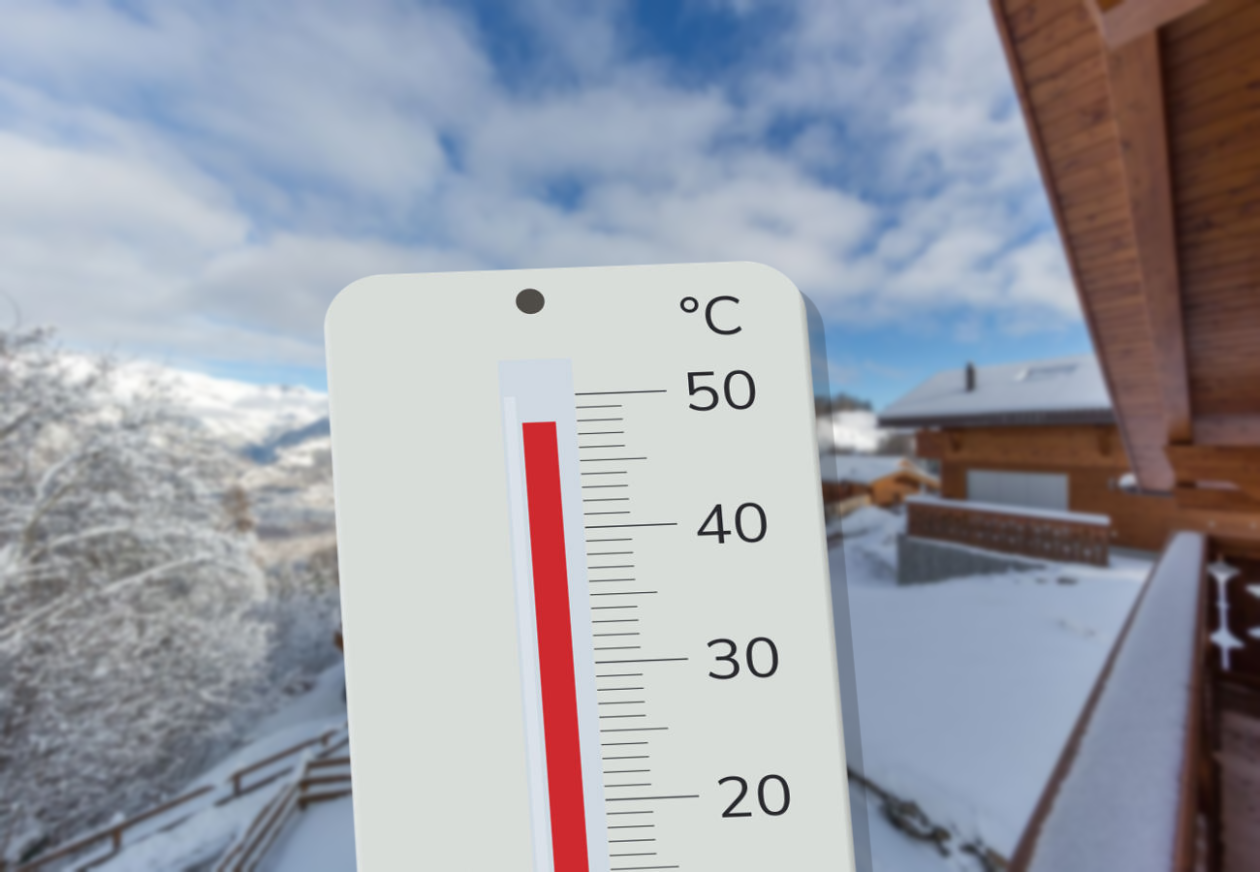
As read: 48 °C
